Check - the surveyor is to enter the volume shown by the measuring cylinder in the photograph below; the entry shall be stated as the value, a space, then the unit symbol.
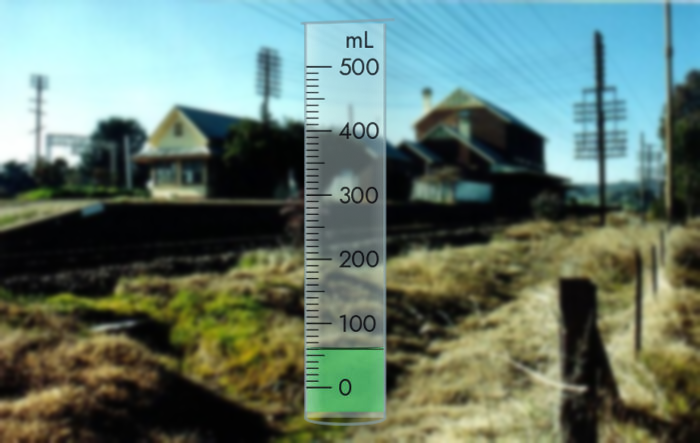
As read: 60 mL
